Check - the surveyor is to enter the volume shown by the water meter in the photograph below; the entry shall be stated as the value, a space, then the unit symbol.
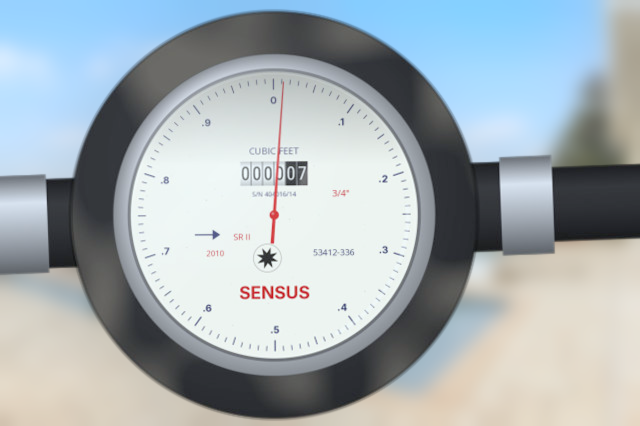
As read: 7.01 ft³
